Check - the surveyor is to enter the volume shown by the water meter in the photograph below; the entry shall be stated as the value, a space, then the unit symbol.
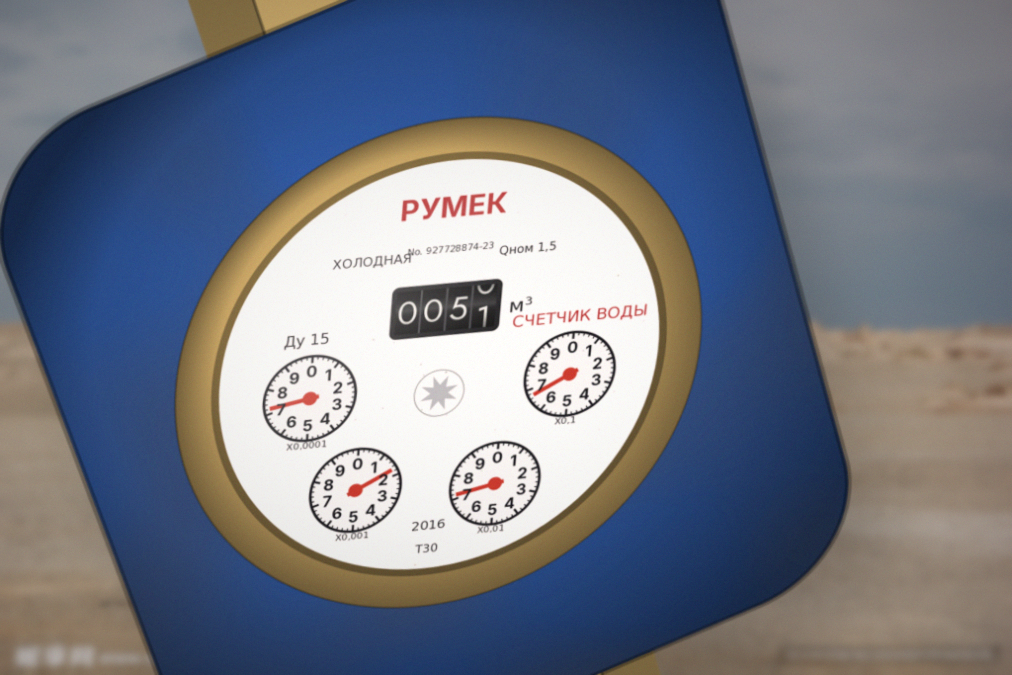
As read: 50.6717 m³
